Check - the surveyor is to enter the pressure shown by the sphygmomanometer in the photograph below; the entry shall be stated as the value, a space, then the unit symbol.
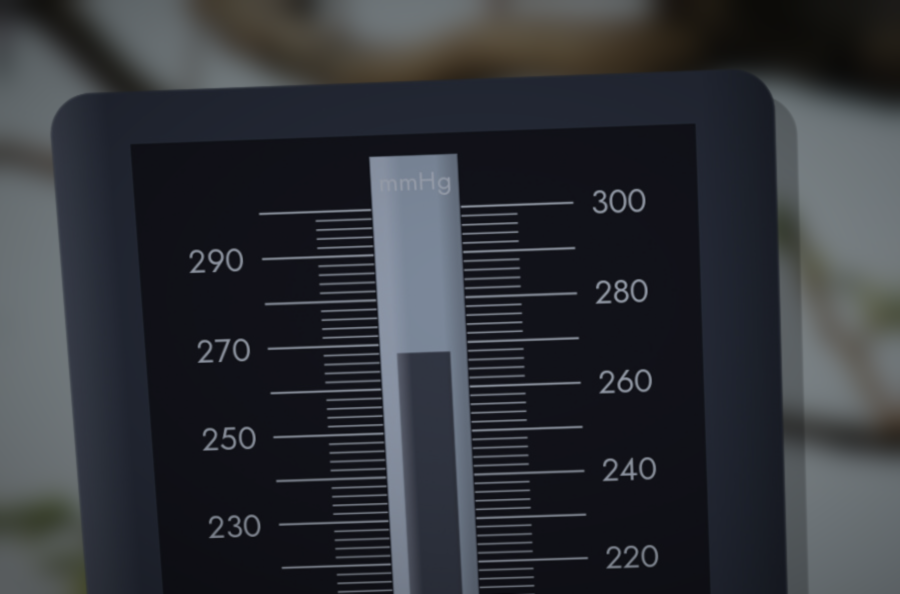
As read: 268 mmHg
